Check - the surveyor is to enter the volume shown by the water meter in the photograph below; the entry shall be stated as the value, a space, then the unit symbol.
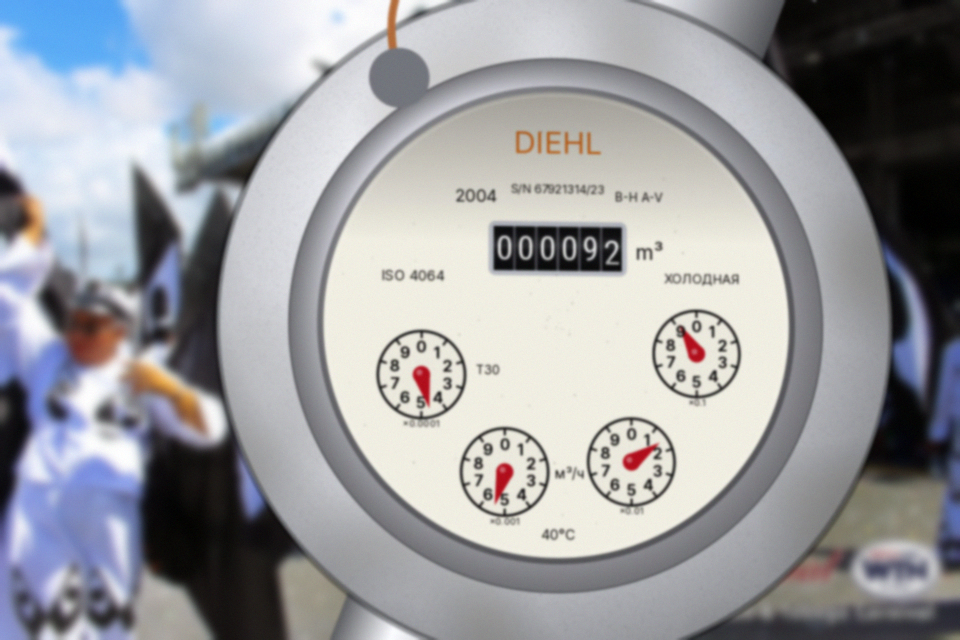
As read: 91.9154 m³
